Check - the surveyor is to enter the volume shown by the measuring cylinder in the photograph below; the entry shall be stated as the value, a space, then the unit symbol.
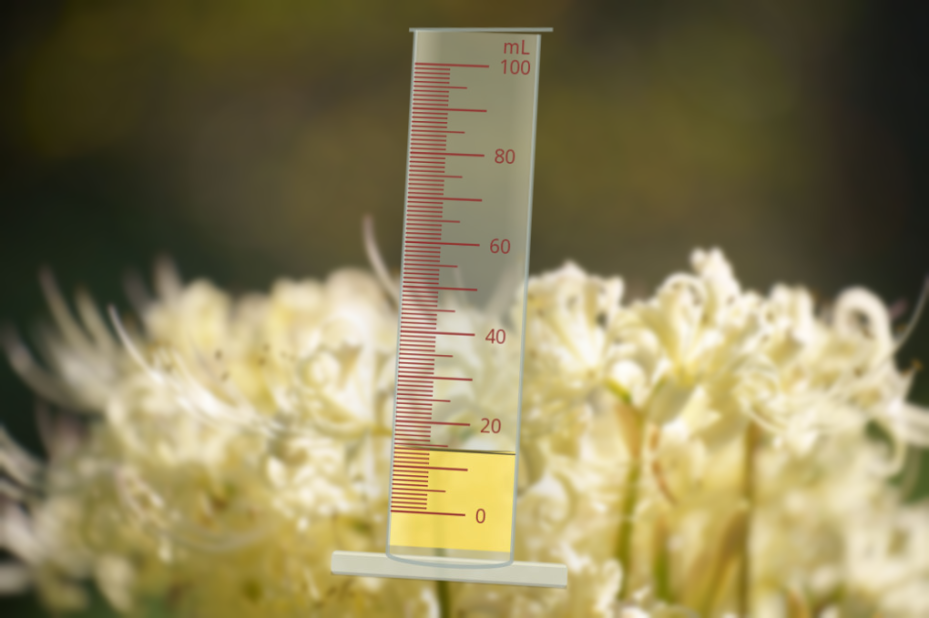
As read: 14 mL
